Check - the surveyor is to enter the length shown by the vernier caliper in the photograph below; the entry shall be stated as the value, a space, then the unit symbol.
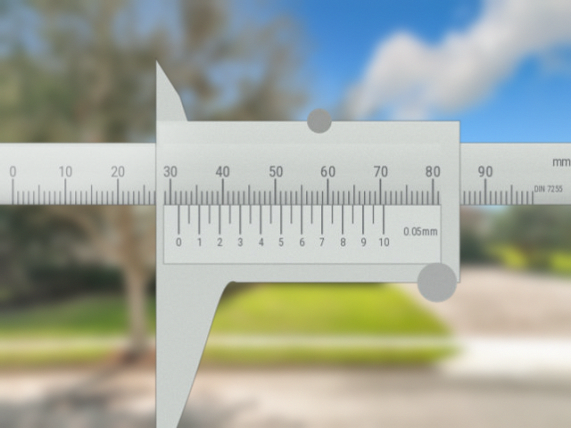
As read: 31.6 mm
